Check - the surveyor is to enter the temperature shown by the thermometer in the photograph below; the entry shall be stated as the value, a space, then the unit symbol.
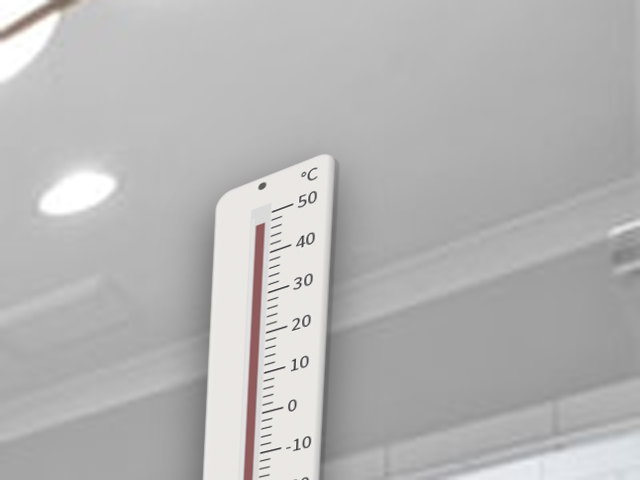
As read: 48 °C
